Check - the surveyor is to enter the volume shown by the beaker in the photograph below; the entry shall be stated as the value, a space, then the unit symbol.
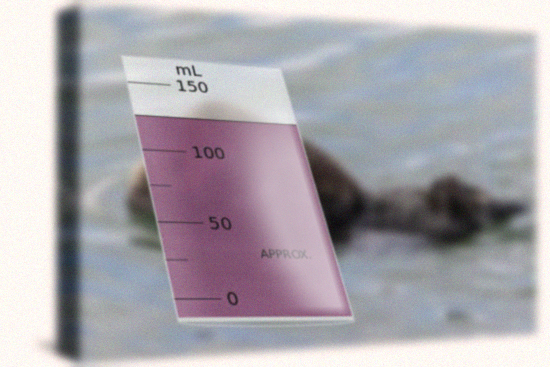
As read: 125 mL
